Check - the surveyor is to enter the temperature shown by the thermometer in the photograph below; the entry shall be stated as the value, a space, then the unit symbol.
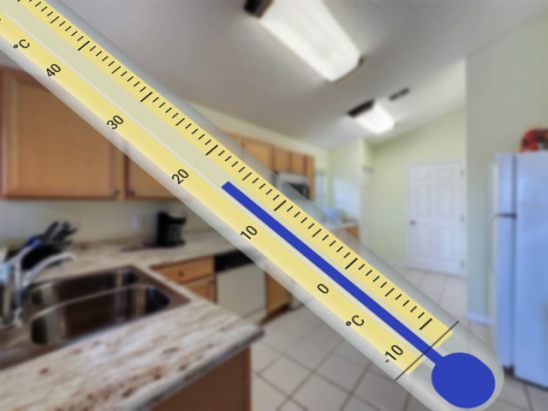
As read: 16 °C
